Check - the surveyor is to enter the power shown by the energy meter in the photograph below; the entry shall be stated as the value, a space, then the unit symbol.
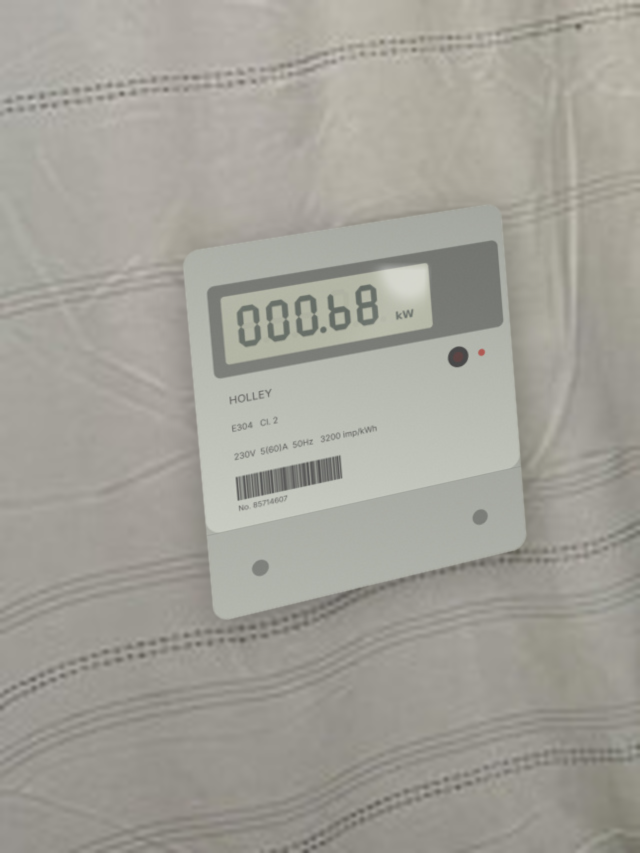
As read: 0.68 kW
